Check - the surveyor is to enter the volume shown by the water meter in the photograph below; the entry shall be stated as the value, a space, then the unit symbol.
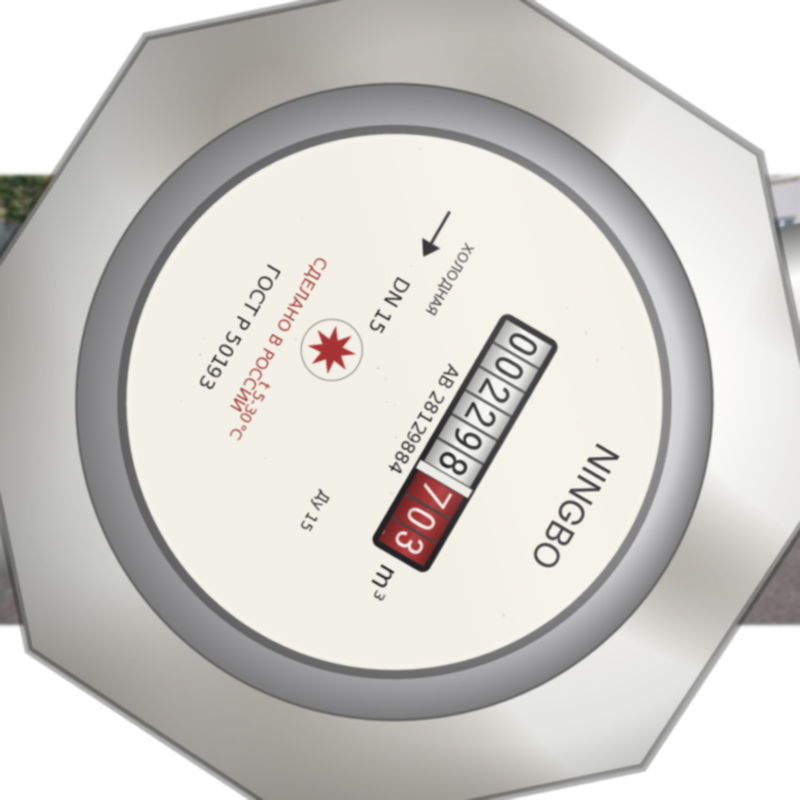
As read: 2298.703 m³
